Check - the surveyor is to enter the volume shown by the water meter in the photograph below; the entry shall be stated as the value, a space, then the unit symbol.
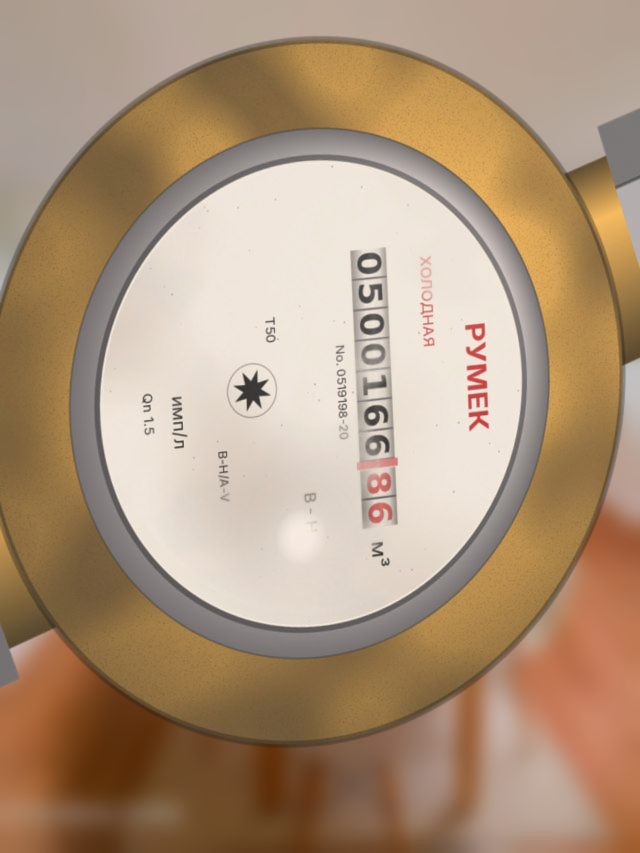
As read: 500166.86 m³
